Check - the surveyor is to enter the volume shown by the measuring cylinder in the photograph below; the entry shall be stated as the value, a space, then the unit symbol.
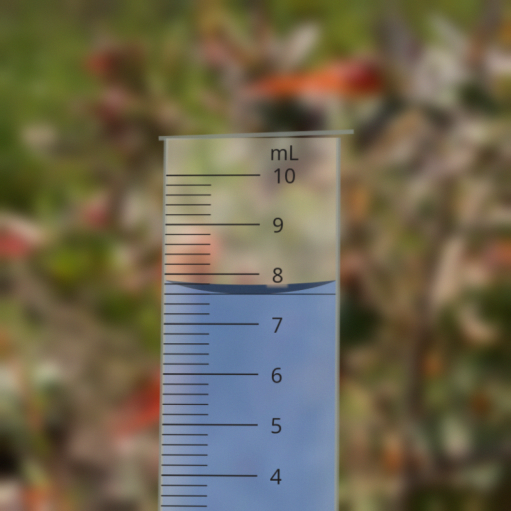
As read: 7.6 mL
